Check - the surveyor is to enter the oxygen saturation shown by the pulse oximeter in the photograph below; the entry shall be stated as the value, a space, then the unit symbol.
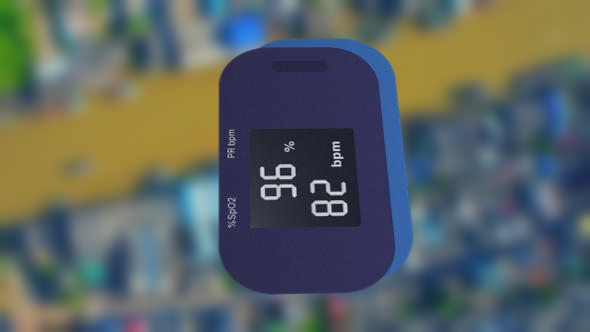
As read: 96 %
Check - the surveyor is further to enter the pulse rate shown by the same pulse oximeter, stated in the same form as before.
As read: 82 bpm
